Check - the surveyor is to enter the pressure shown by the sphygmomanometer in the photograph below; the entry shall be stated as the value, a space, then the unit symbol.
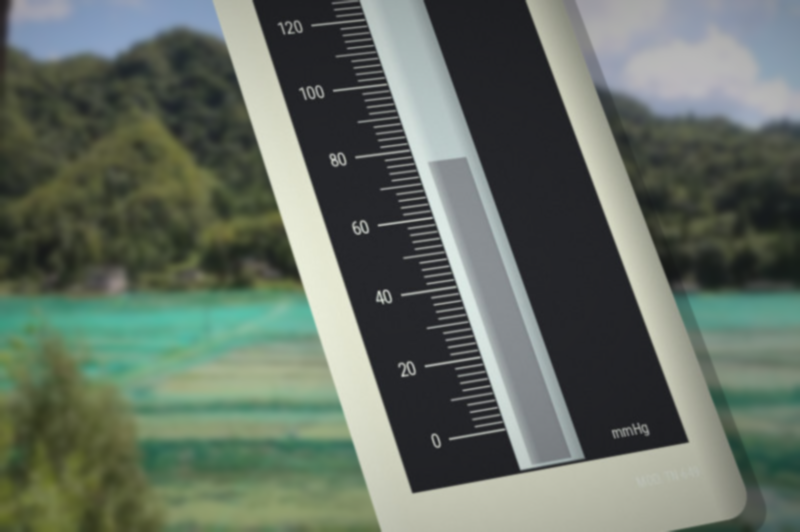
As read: 76 mmHg
